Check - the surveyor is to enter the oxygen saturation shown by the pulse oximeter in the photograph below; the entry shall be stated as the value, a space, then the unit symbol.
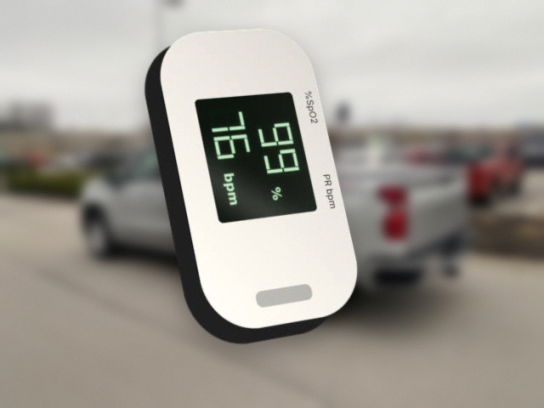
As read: 99 %
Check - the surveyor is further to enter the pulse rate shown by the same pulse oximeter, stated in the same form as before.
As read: 76 bpm
